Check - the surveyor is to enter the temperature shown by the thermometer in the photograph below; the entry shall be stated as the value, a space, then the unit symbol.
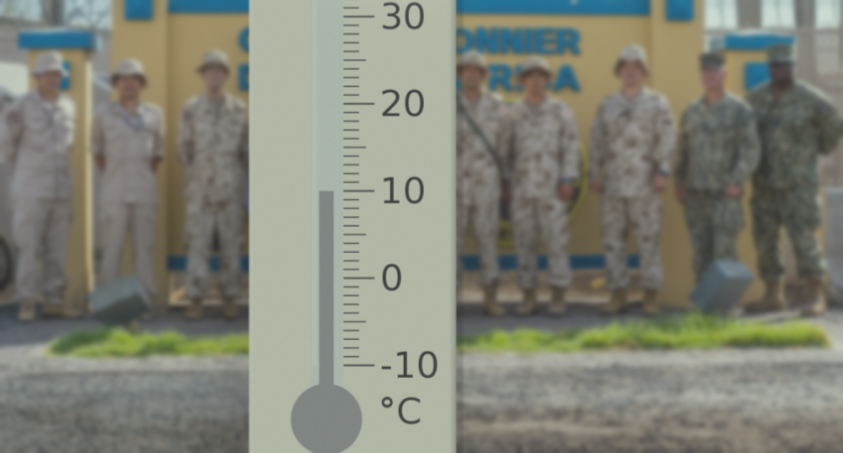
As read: 10 °C
